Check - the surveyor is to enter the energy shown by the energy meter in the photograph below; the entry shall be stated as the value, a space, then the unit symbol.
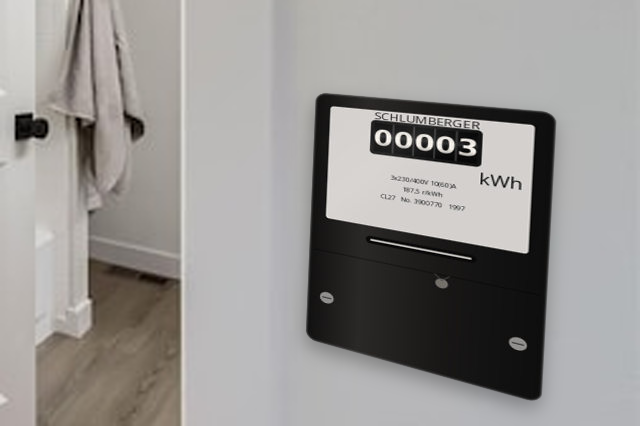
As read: 3 kWh
